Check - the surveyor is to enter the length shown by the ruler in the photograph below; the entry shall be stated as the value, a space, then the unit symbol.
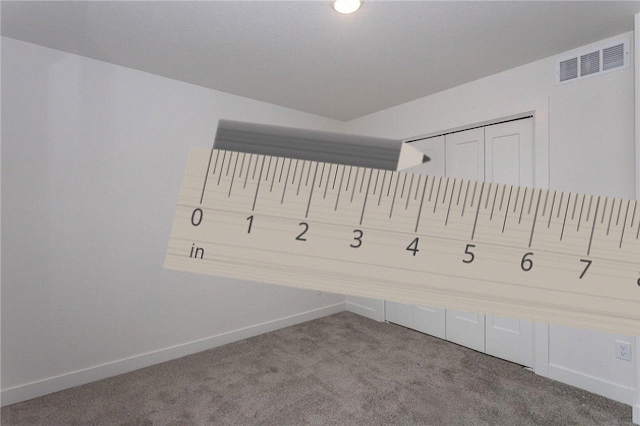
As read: 4 in
